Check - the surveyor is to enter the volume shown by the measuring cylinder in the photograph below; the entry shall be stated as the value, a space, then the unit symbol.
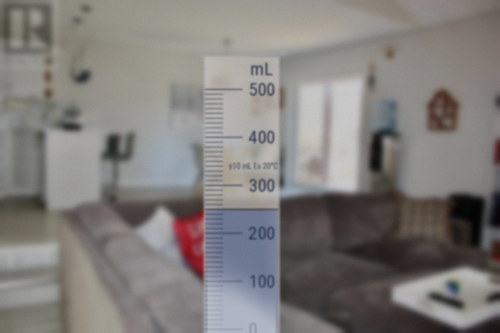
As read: 250 mL
